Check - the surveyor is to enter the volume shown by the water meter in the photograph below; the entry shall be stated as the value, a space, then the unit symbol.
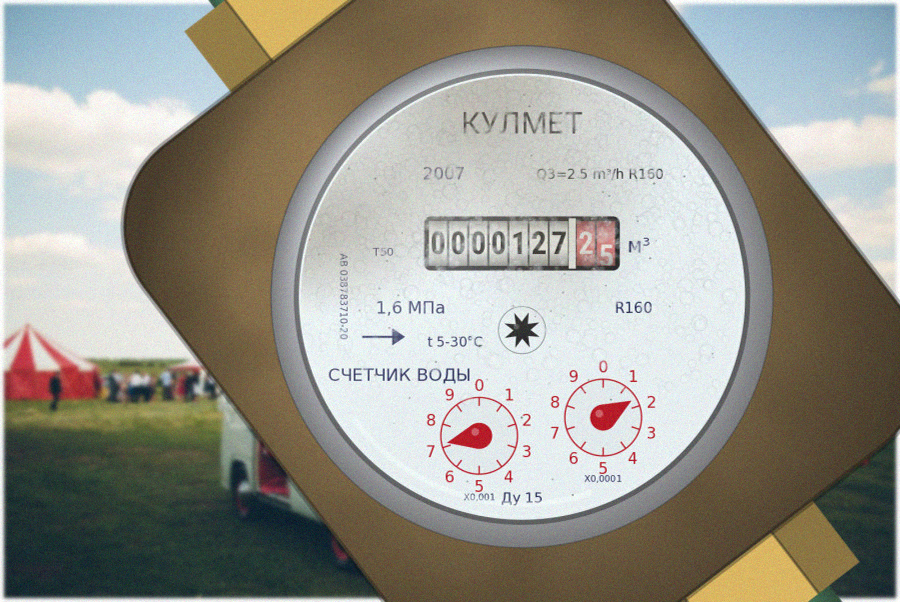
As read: 127.2471 m³
